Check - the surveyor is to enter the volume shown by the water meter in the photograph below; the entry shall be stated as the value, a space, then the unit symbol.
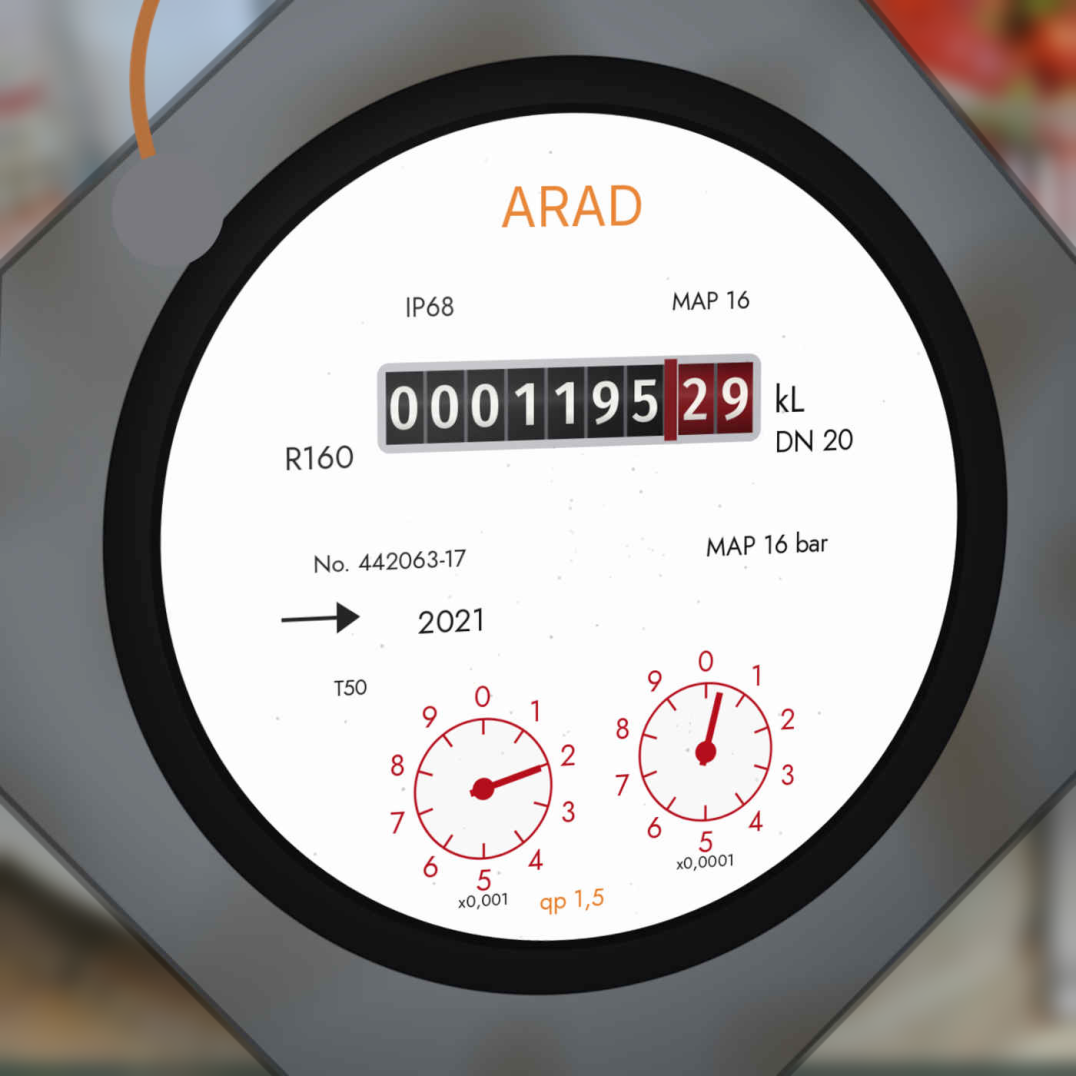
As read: 1195.2920 kL
